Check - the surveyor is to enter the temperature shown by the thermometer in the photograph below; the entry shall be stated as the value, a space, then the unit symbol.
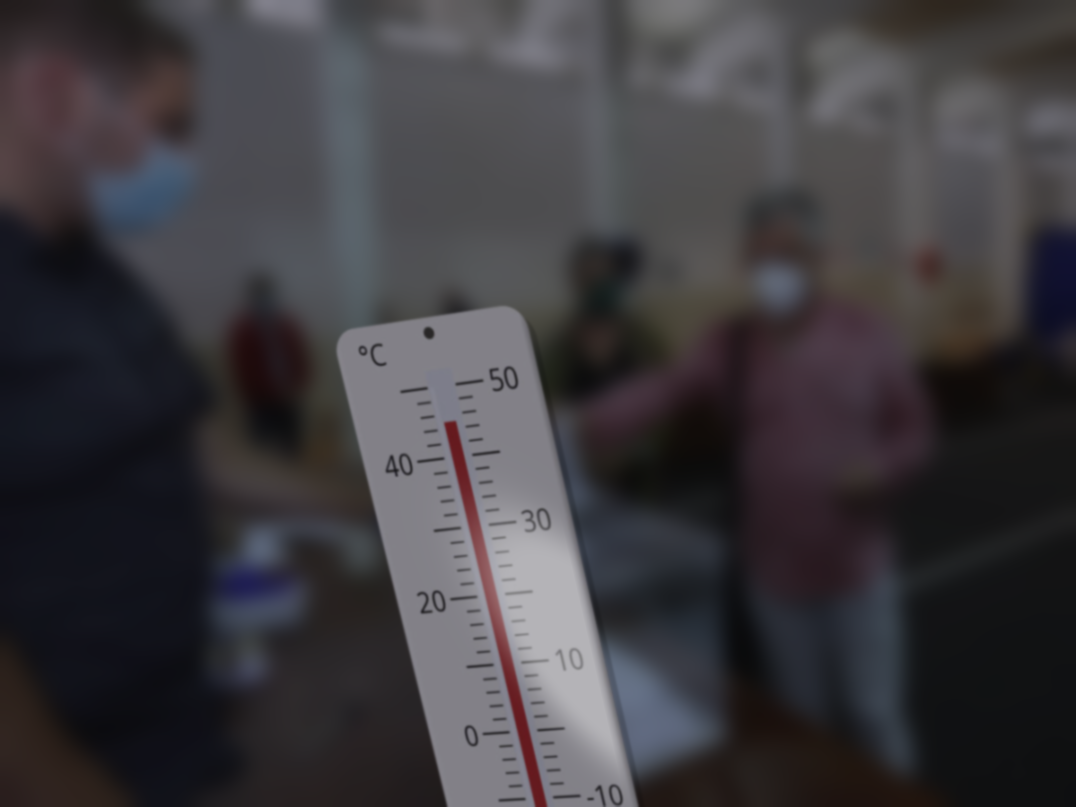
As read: 45 °C
